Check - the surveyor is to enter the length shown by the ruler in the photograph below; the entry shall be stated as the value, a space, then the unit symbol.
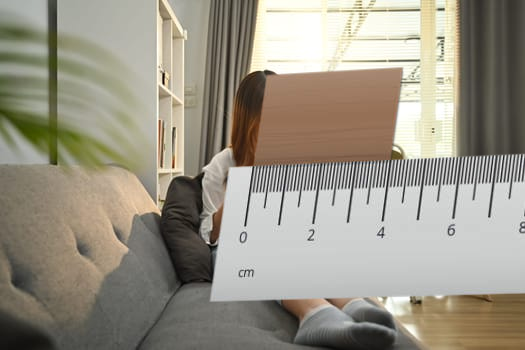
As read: 4 cm
